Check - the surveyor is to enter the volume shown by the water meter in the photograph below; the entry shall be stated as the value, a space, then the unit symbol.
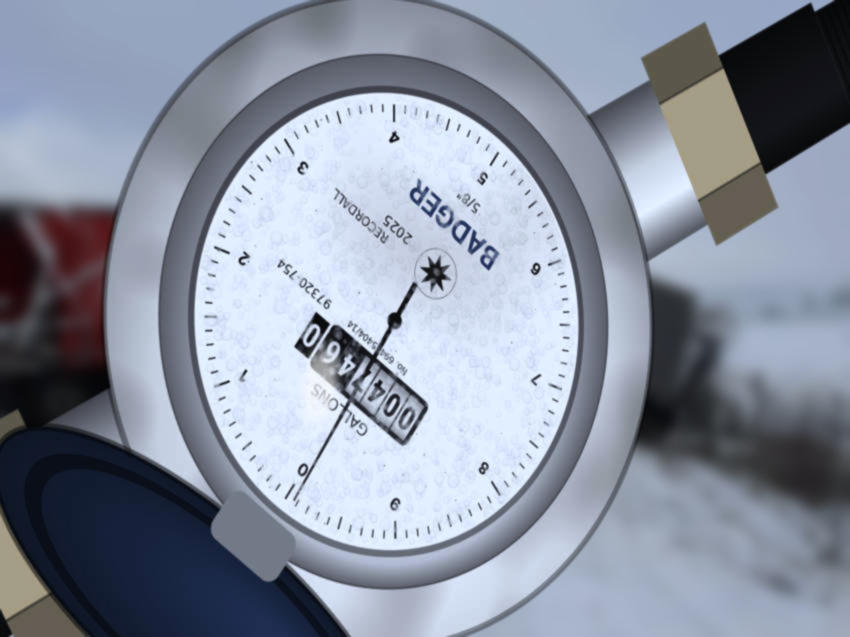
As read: 47459.9 gal
